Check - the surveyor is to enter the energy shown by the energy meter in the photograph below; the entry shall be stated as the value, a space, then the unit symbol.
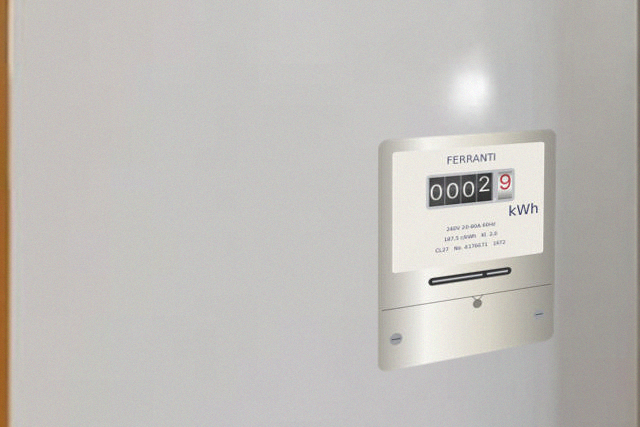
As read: 2.9 kWh
